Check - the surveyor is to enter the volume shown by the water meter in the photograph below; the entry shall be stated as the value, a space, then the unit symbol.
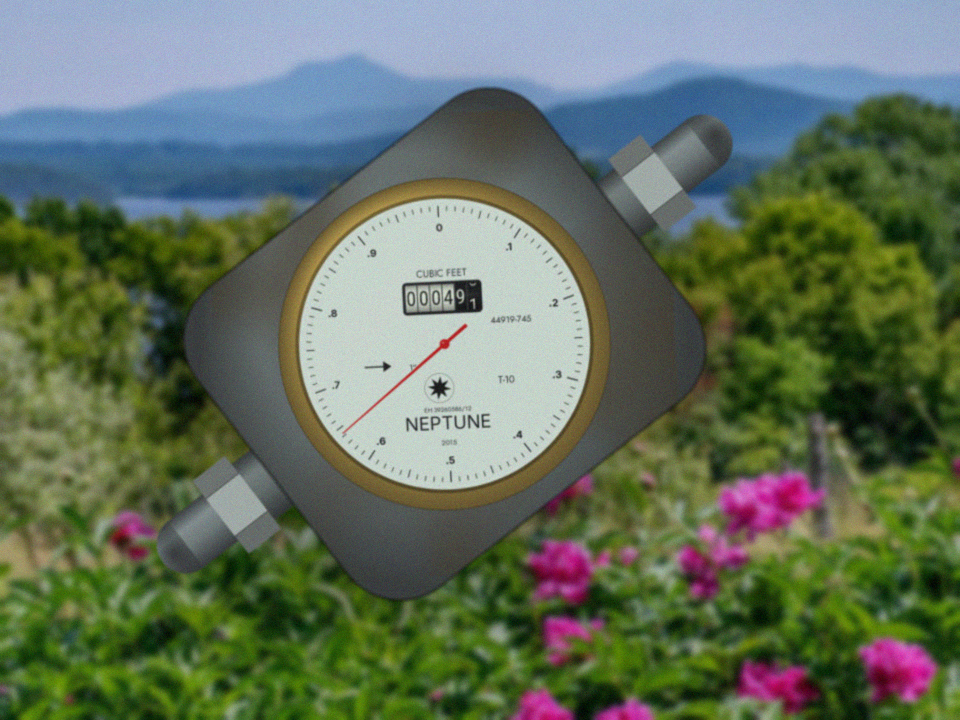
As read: 490.64 ft³
